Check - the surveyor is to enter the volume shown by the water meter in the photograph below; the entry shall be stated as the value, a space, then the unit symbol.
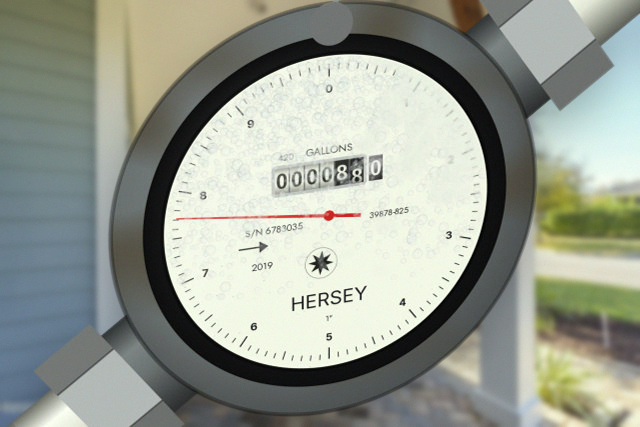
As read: 877.7 gal
